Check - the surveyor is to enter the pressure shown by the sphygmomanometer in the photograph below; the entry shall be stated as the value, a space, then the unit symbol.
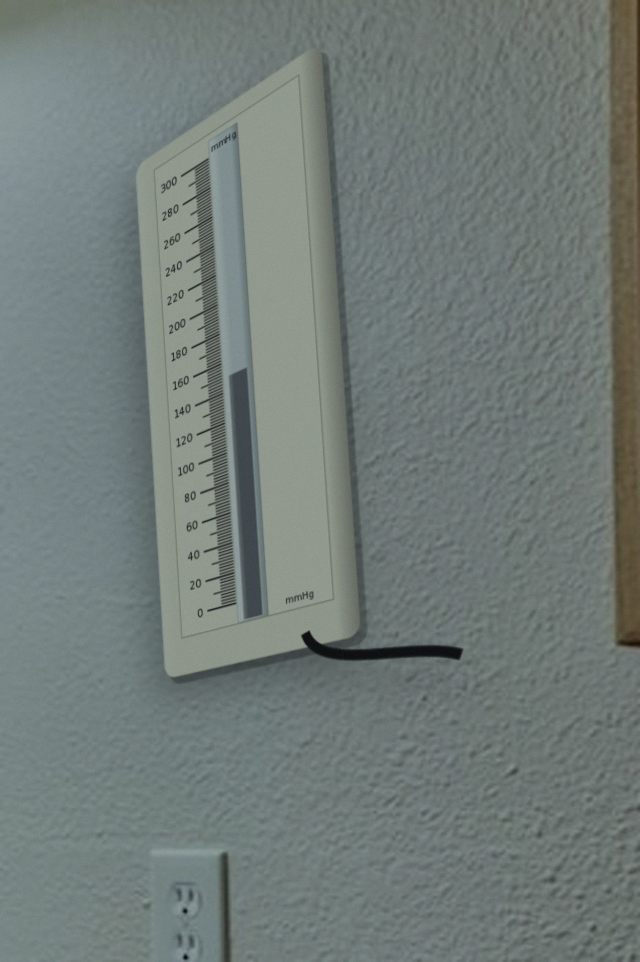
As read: 150 mmHg
